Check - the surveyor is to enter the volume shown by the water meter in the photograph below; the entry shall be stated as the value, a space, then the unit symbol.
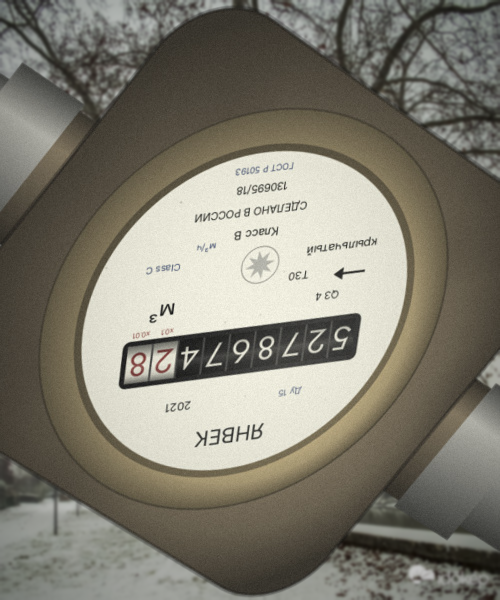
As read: 5278674.28 m³
